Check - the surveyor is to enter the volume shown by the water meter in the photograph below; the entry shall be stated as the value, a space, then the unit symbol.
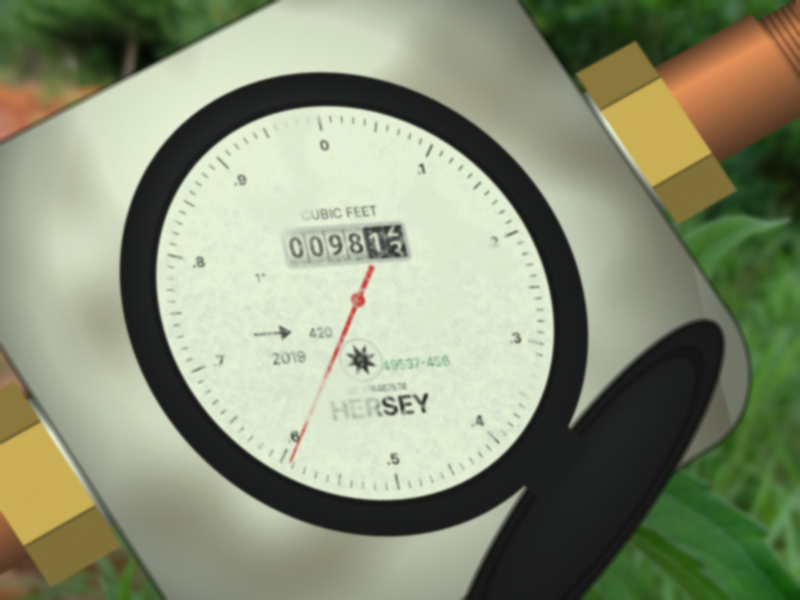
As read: 9812.59 ft³
